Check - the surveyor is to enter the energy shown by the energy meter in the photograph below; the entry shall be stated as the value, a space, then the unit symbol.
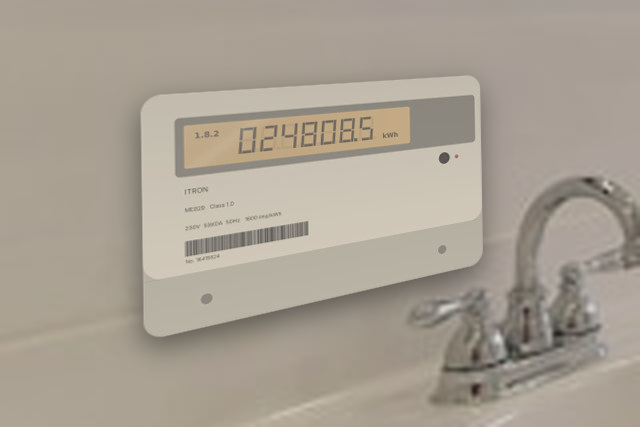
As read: 24808.5 kWh
